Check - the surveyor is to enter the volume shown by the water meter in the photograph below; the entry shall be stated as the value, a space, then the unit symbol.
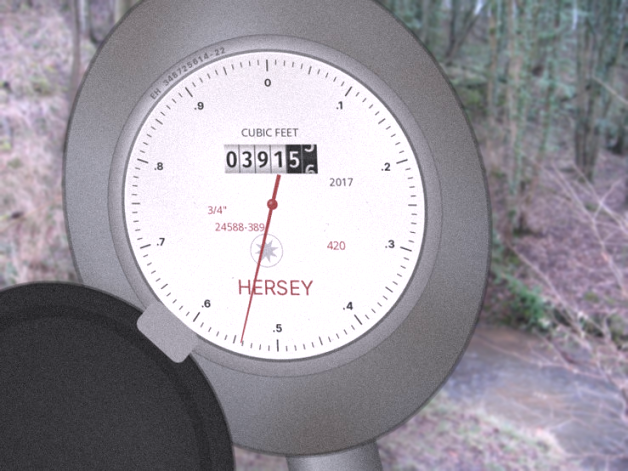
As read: 39155.54 ft³
